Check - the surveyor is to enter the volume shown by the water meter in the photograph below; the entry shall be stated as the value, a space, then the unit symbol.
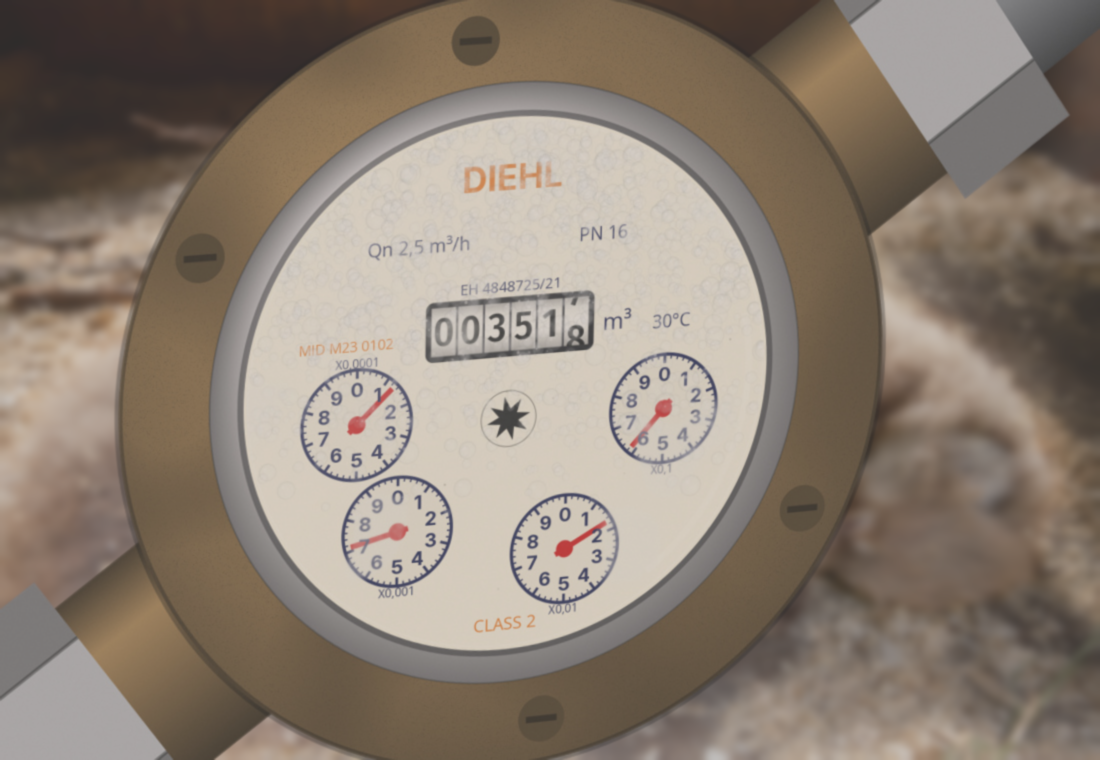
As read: 3517.6171 m³
